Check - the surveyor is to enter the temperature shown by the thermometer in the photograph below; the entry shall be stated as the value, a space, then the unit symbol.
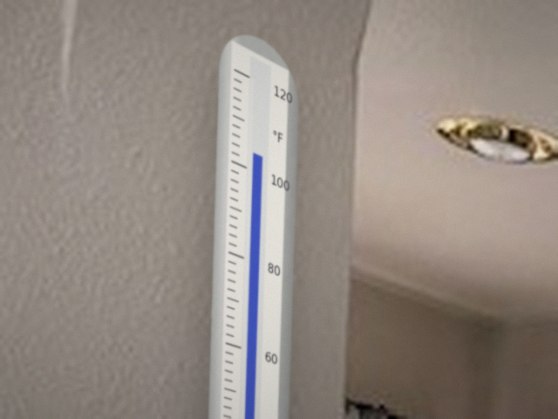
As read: 104 °F
